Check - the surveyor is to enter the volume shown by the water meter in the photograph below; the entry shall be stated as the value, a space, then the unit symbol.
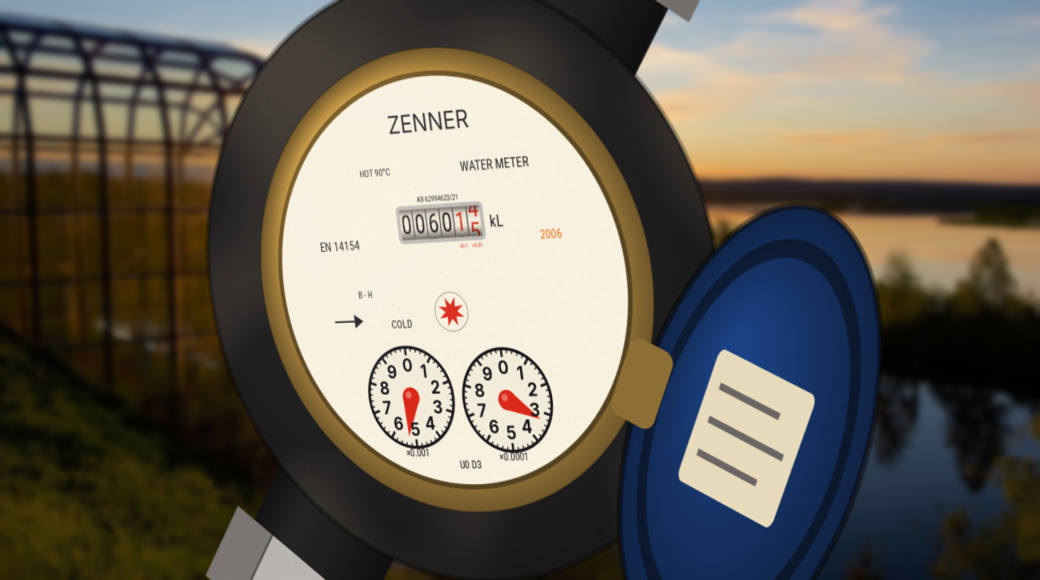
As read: 60.1453 kL
